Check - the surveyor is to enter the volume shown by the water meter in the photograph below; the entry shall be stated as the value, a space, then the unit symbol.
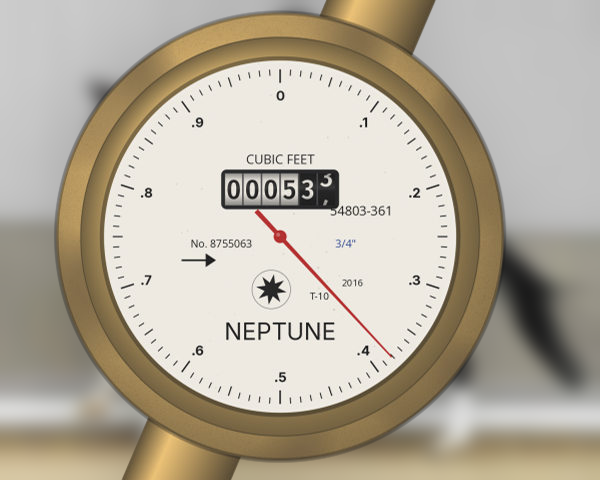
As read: 533.38 ft³
